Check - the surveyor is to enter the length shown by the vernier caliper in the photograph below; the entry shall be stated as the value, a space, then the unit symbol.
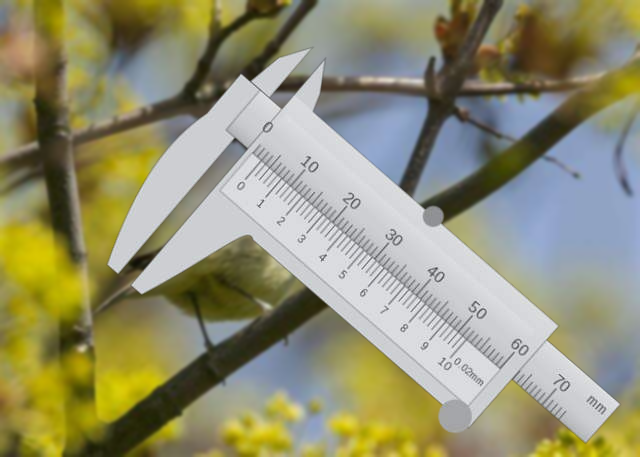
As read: 3.0 mm
